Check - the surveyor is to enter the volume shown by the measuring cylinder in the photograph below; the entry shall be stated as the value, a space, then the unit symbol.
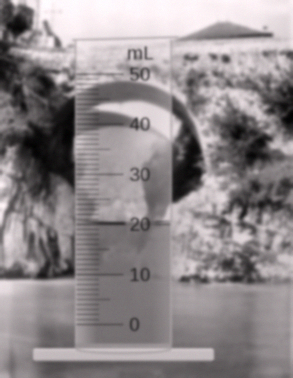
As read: 20 mL
